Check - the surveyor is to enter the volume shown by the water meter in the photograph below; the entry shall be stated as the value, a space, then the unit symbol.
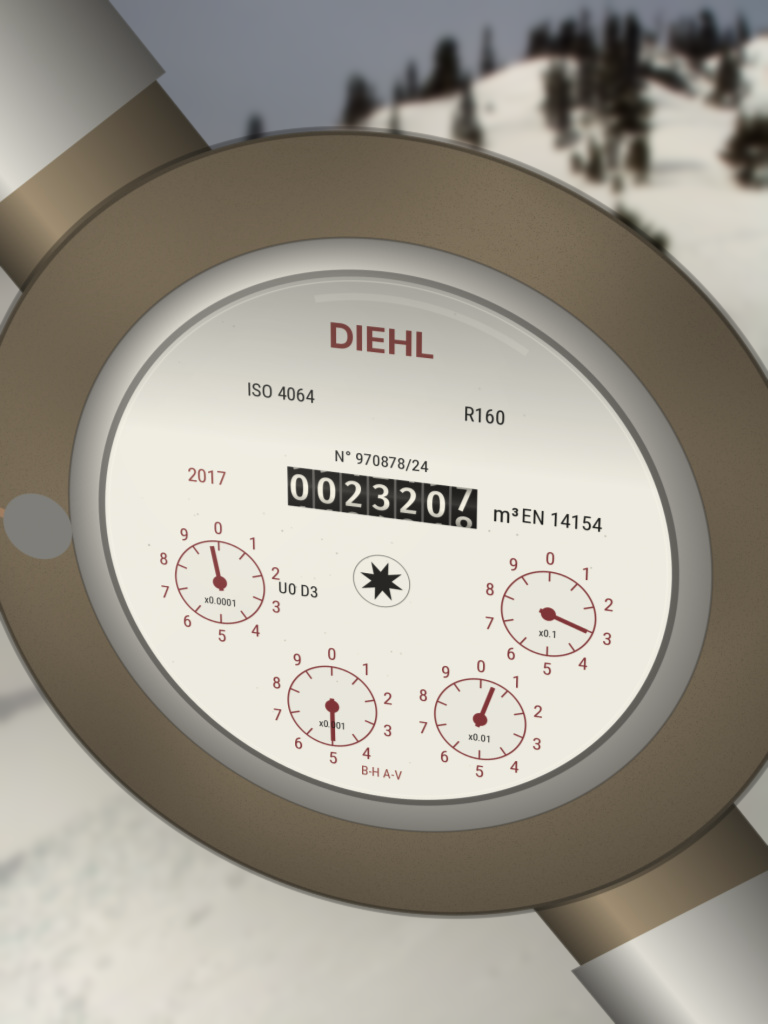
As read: 23207.3049 m³
